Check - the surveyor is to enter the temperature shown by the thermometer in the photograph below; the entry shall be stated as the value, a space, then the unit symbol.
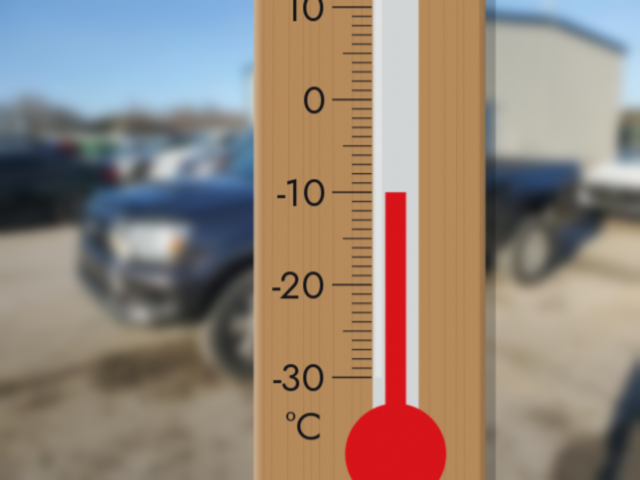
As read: -10 °C
